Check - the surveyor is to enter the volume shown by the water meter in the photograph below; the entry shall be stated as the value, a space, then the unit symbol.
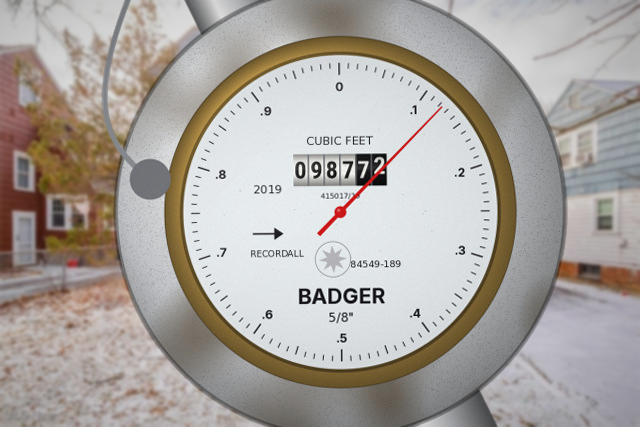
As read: 98772.12 ft³
